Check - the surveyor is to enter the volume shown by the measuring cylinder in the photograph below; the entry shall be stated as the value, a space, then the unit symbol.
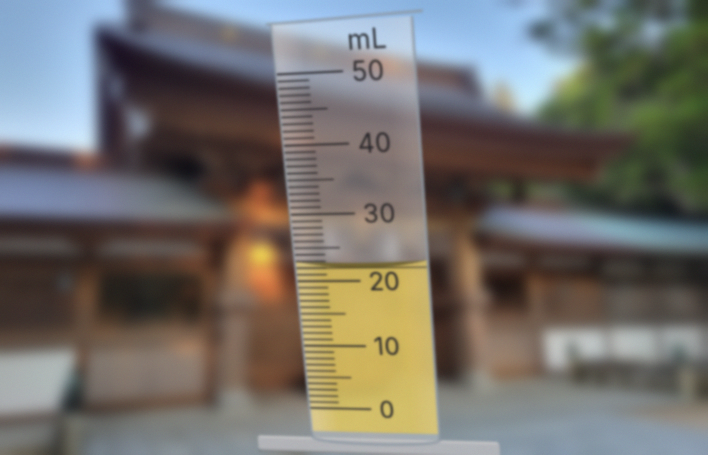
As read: 22 mL
